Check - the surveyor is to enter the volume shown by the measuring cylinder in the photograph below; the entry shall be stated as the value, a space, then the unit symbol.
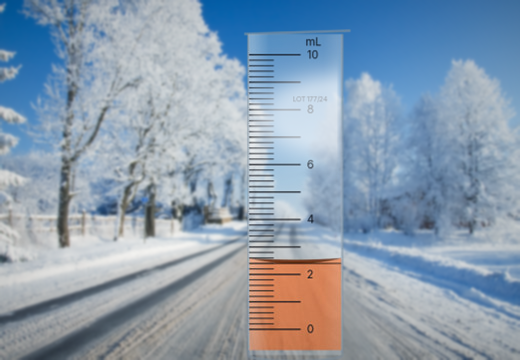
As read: 2.4 mL
